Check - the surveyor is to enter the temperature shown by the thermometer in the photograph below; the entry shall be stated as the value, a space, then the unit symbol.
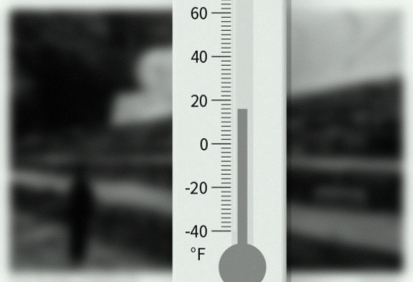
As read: 16 °F
